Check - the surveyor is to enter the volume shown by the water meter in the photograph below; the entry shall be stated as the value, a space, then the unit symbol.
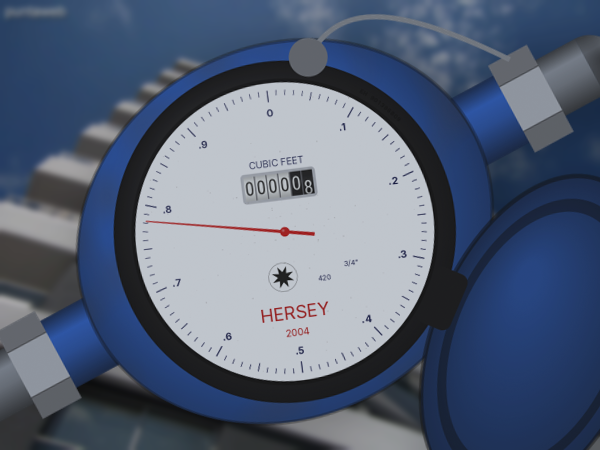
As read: 7.78 ft³
